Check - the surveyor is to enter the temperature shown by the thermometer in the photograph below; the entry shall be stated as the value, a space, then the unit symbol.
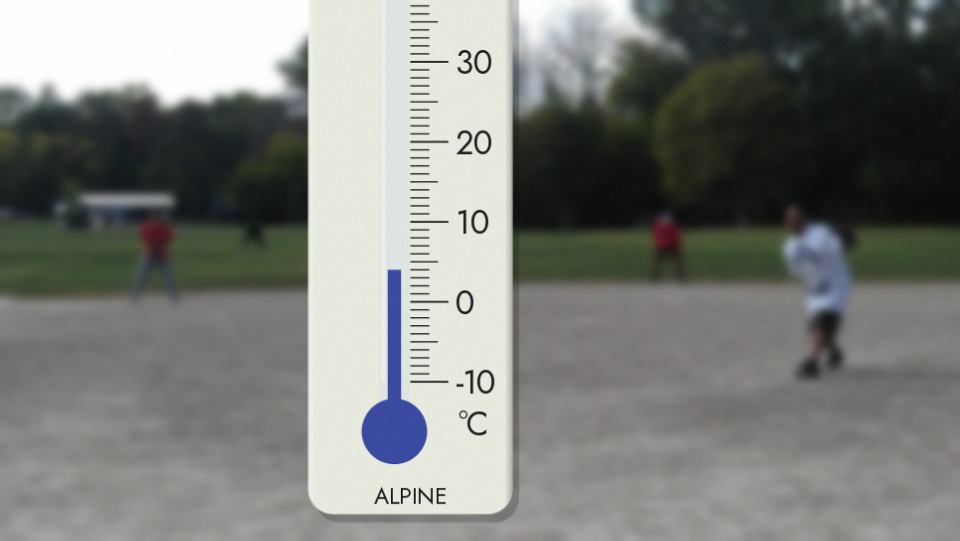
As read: 4 °C
